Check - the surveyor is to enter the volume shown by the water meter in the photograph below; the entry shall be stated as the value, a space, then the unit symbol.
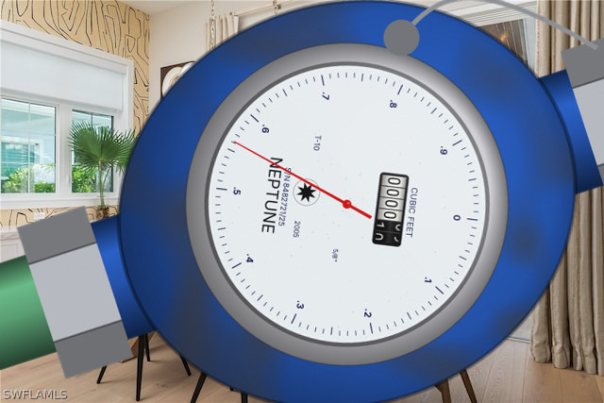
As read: 9.56 ft³
